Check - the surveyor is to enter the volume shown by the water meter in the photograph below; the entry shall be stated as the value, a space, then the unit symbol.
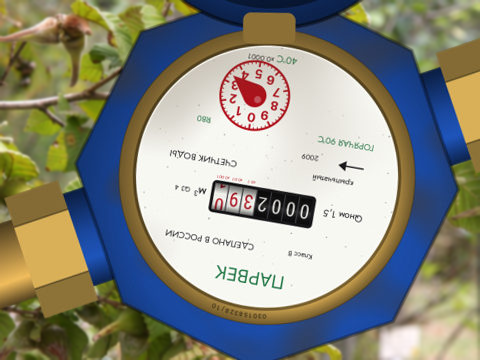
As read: 2.3903 m³
